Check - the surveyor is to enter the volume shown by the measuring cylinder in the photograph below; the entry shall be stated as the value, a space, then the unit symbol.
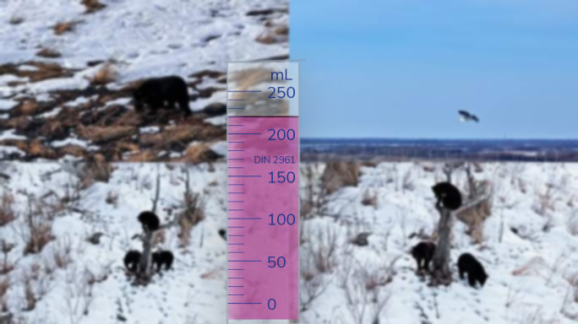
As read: 220 mL
